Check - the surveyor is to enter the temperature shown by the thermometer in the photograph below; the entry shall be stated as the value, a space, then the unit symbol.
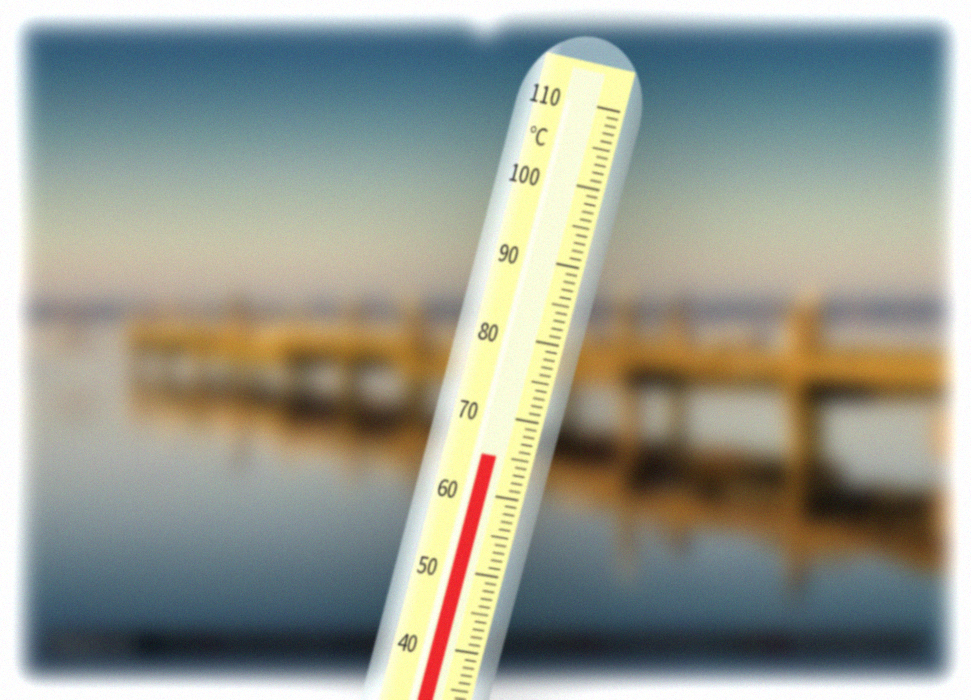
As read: 65 °C
